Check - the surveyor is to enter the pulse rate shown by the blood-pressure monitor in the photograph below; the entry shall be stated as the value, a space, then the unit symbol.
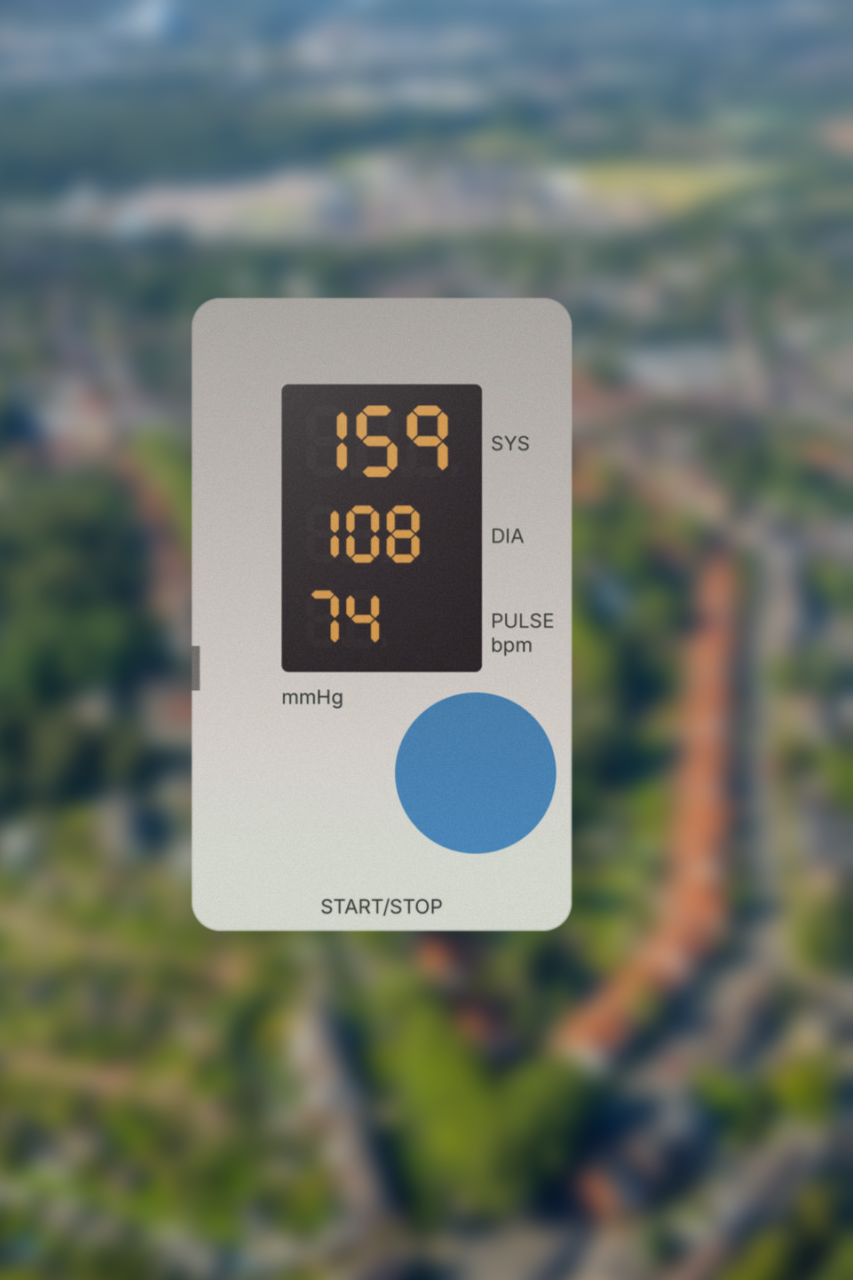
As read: 74 bpm
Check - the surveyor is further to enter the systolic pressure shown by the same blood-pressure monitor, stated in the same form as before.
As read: 159 mmHg
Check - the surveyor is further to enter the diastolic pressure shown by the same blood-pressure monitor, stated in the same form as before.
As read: 108 mmHg
